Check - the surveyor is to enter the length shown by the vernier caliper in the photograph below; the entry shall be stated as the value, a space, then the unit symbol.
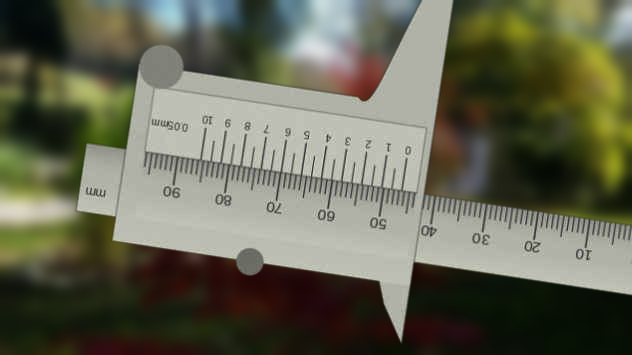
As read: 46.5 mm
